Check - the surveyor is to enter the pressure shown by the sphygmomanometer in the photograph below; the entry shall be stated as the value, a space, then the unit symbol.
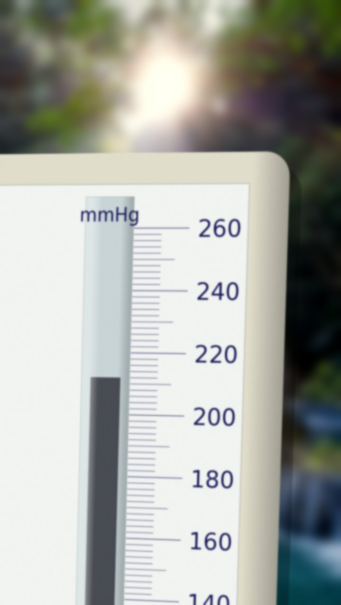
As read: 212 mmHg
